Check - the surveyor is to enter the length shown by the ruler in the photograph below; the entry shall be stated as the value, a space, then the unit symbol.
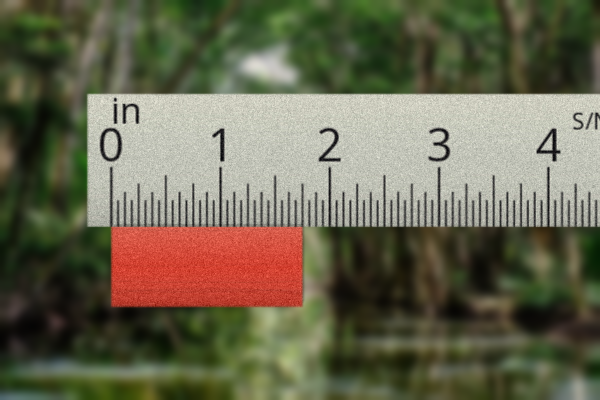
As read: 1.75 in
